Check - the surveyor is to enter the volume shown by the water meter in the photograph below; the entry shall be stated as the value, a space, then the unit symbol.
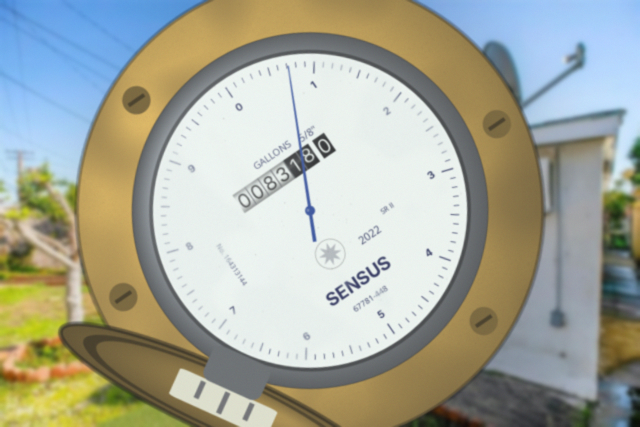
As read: 83180.7 gal
